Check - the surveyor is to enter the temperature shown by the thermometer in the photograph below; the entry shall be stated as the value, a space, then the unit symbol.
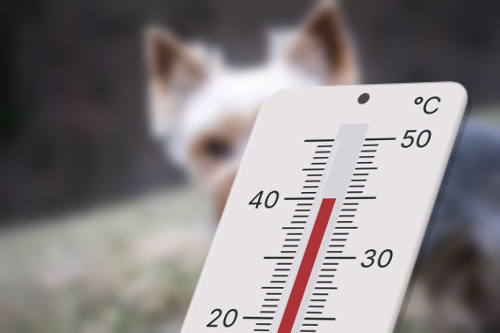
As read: 40 °C
